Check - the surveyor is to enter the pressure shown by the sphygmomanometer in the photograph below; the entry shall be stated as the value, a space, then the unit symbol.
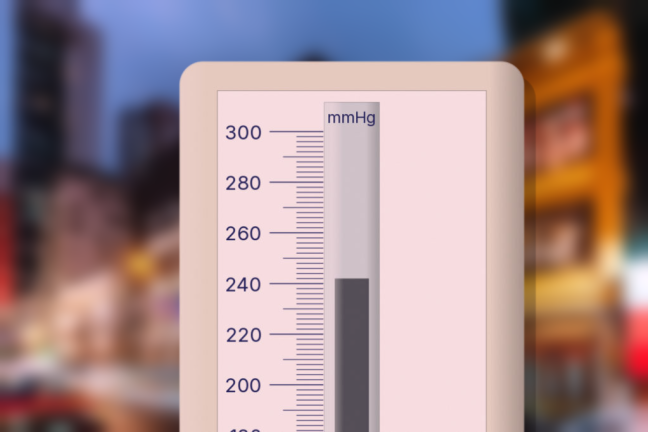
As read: 242 mmHg
